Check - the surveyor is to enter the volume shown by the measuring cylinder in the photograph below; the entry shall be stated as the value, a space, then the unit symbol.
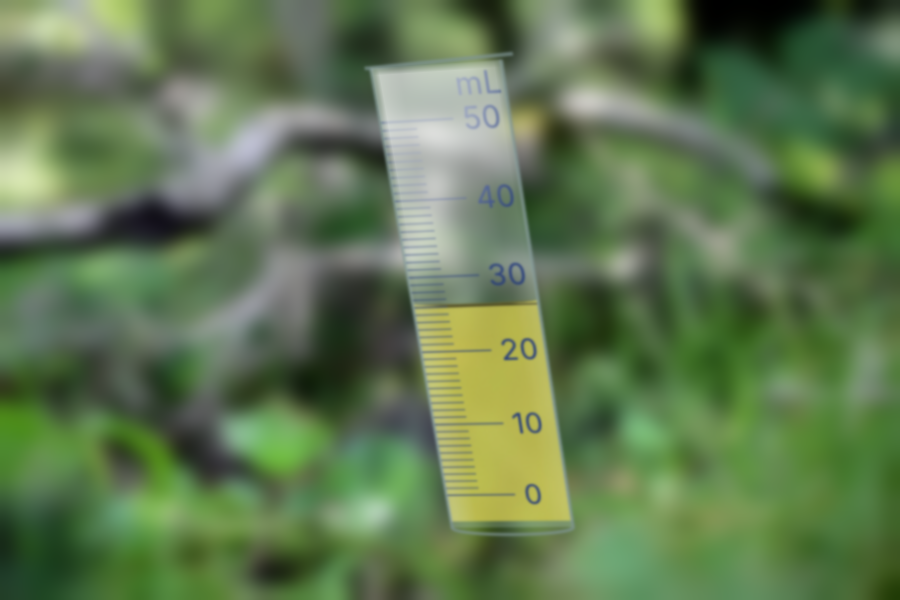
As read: 26 mL
